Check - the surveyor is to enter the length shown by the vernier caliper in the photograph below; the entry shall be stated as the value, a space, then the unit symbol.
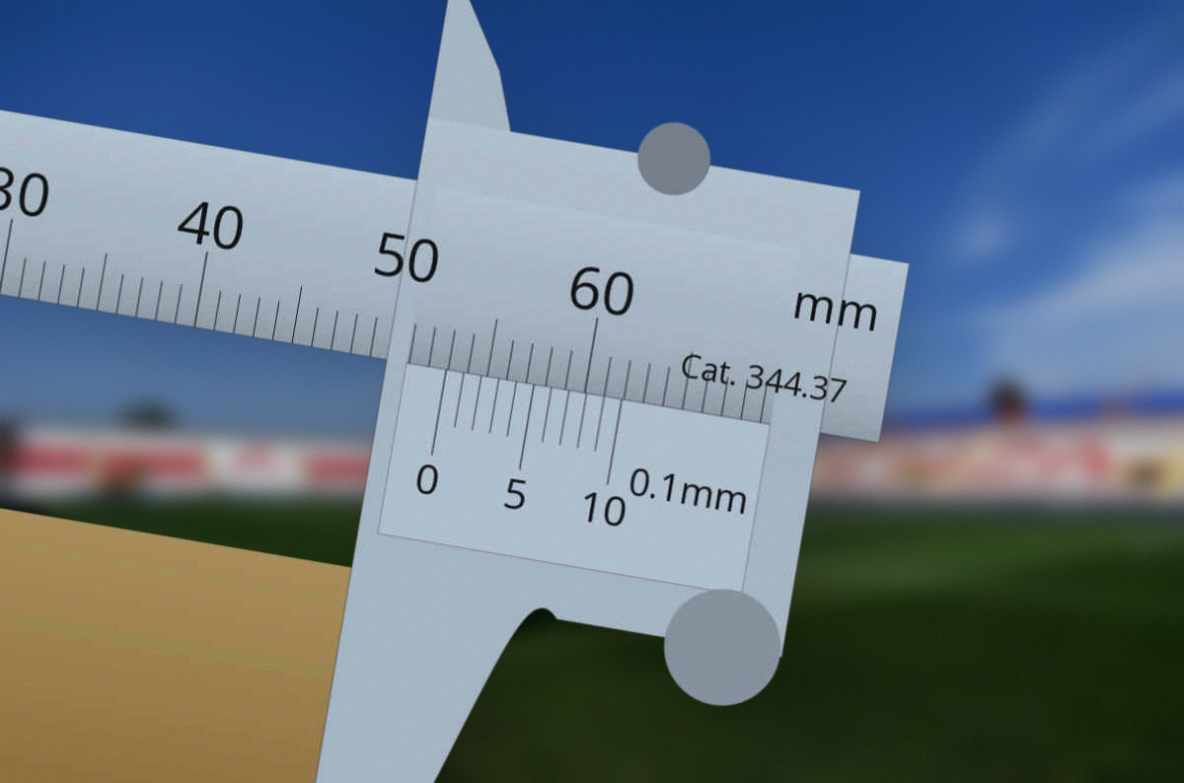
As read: 52.9 mm
